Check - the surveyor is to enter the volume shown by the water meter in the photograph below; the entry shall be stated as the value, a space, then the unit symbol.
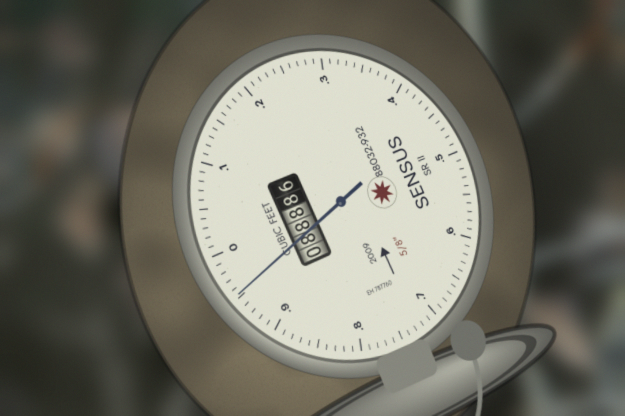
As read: 88885.95 ft³
